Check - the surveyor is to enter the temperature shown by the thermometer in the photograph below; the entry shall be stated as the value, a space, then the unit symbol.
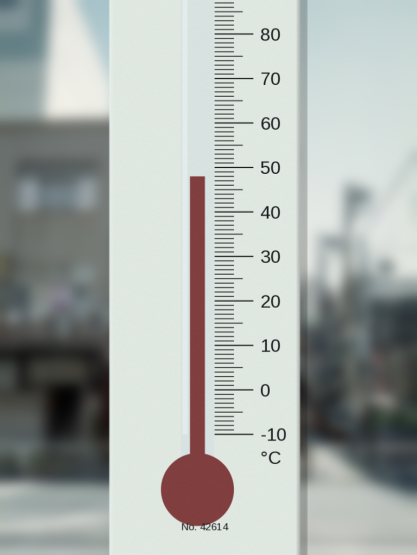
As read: 48 °C
